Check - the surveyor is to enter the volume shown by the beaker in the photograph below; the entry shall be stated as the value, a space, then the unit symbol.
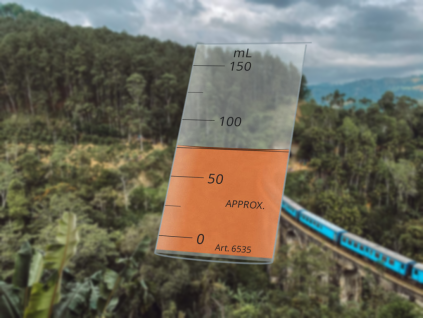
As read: 75 mL
